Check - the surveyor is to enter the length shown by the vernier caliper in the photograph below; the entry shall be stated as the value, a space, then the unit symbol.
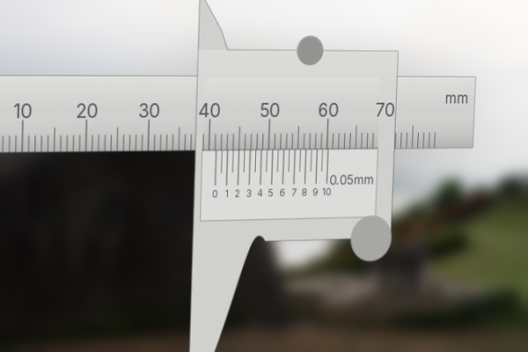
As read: 41.2 mm
